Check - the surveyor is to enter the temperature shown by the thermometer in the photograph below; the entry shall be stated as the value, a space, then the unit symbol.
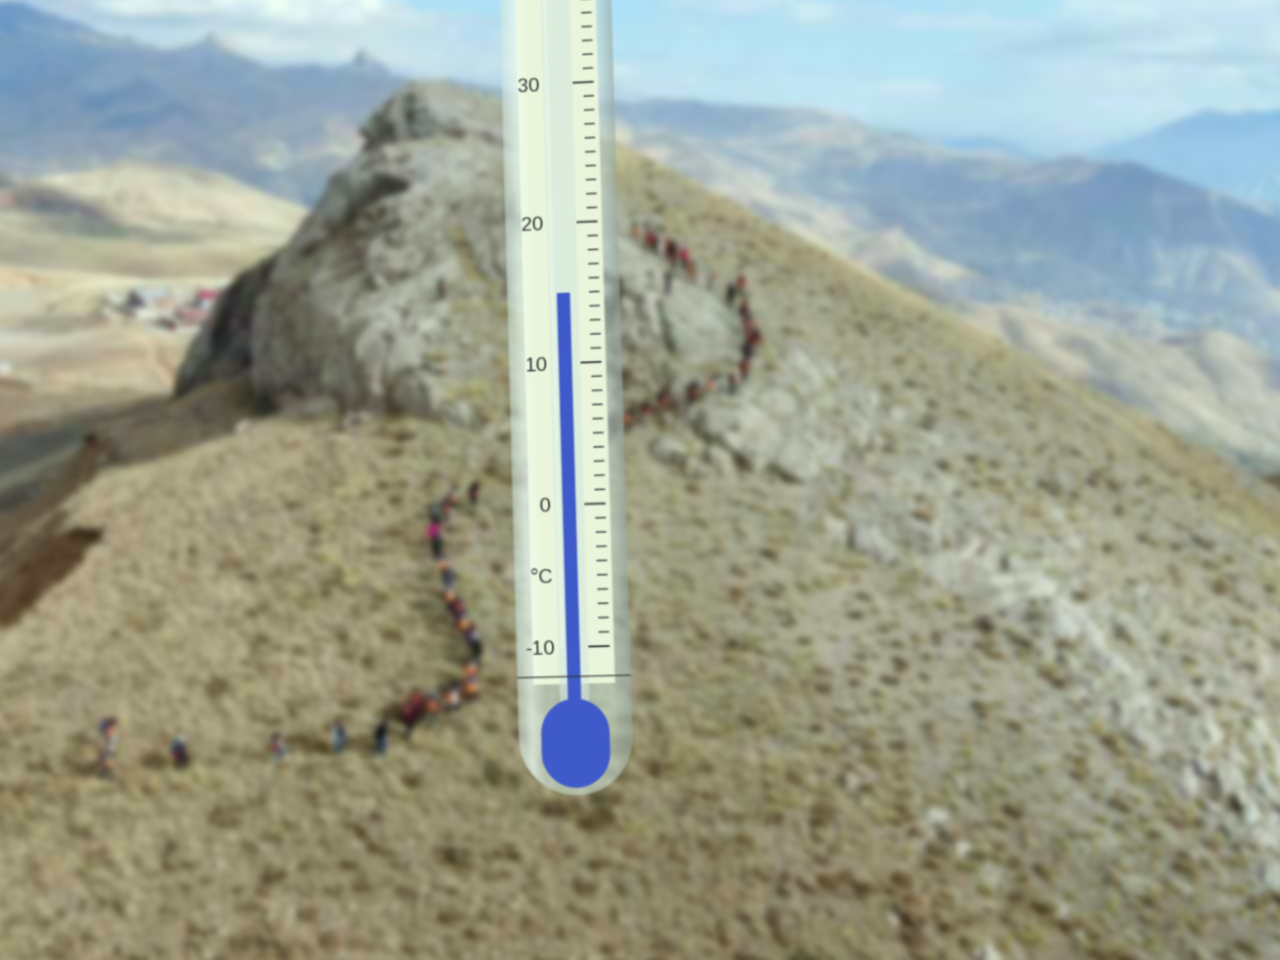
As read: 15 °C
